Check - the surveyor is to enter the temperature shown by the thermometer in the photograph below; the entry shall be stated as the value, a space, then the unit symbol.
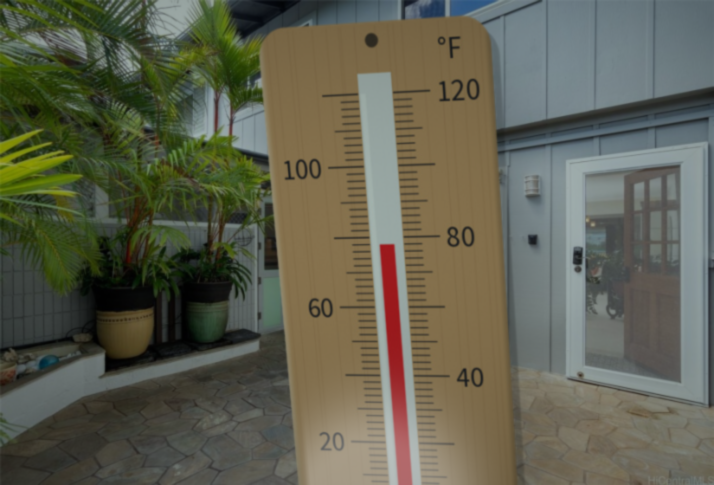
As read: 78 °F
